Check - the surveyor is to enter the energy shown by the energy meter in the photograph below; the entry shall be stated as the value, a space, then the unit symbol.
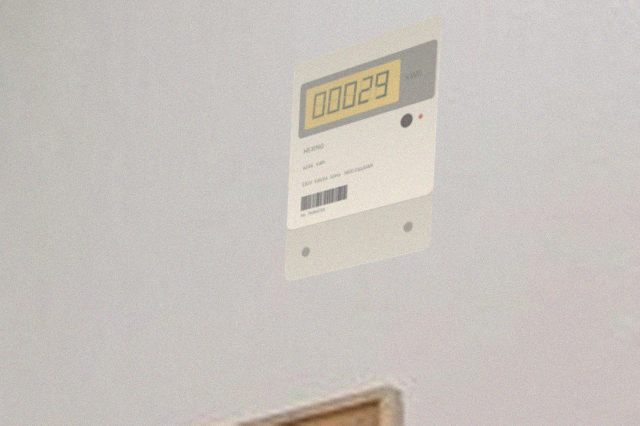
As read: 29 kWh
